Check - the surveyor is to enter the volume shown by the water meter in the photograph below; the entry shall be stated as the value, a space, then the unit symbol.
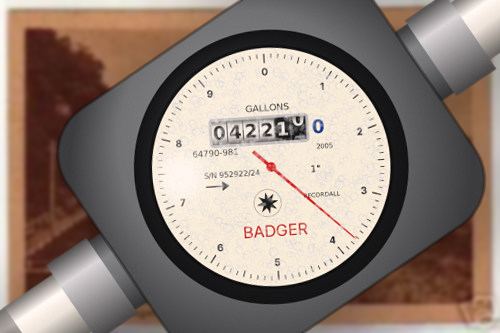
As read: 422103.7 gal
